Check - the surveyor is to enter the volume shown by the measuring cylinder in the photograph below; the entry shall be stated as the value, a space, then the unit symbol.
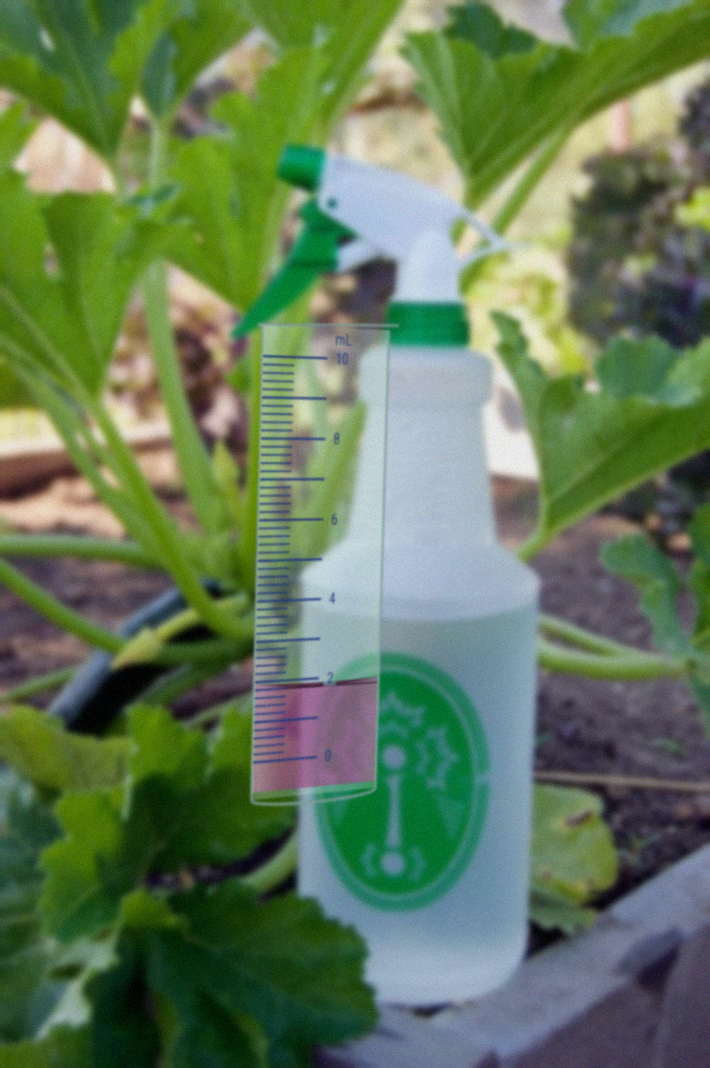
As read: 1.8 mL
